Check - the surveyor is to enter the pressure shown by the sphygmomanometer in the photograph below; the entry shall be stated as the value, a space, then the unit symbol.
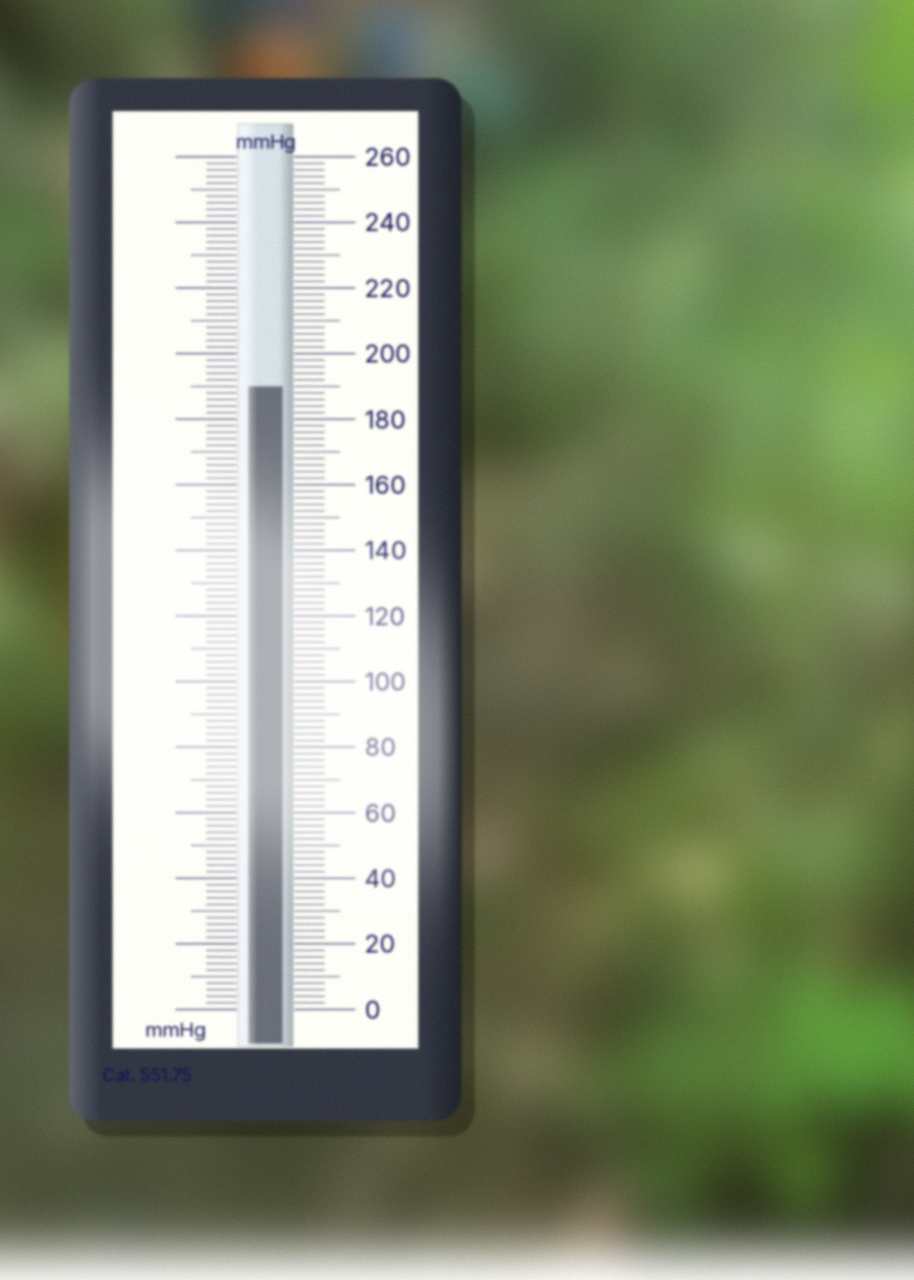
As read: 190 mmHg
